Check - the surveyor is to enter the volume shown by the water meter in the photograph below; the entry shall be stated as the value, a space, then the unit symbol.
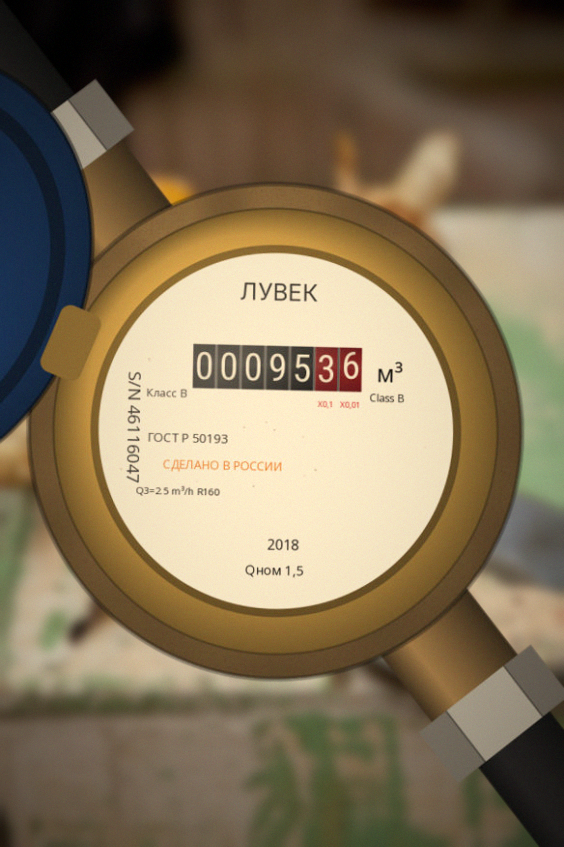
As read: 95.36 m³
